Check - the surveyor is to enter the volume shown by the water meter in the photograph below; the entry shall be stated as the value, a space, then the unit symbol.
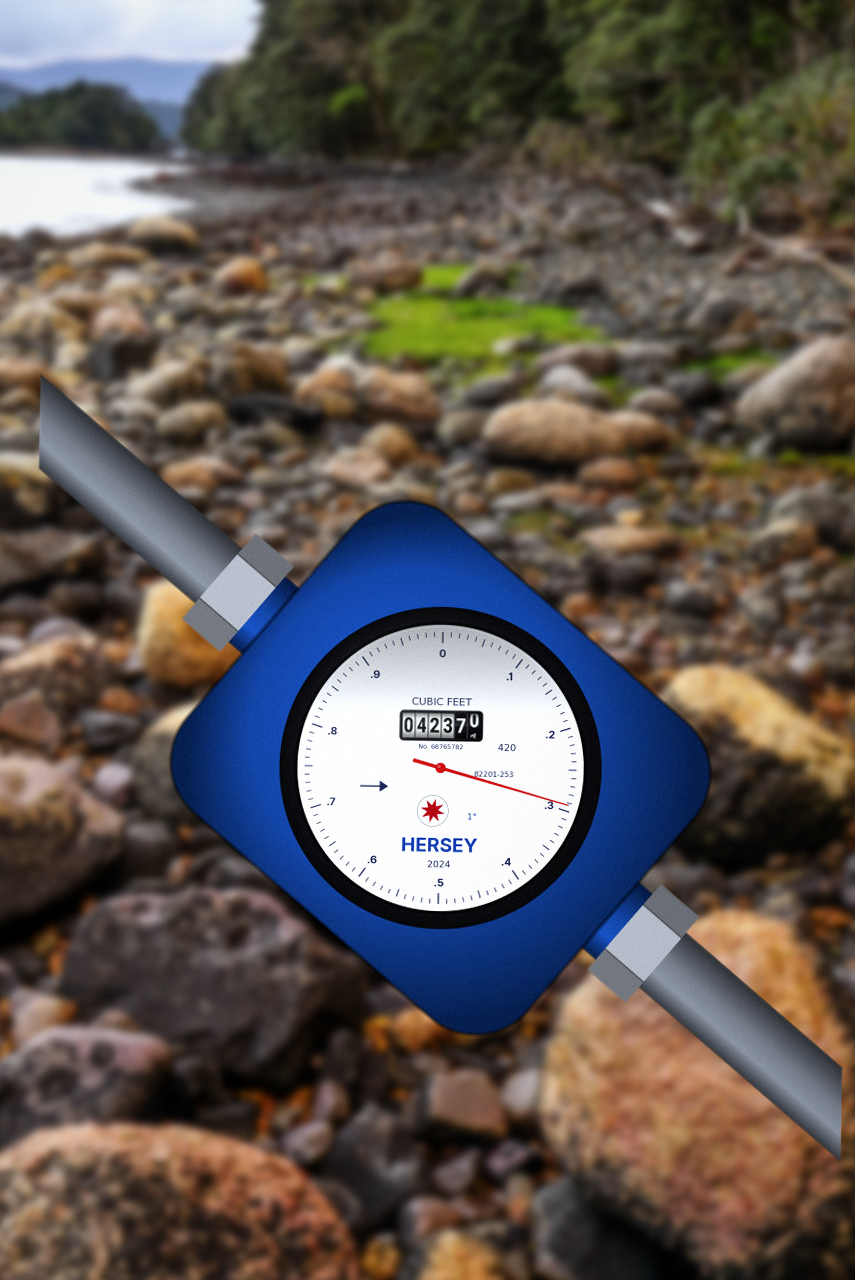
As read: 42370.29 ft³
